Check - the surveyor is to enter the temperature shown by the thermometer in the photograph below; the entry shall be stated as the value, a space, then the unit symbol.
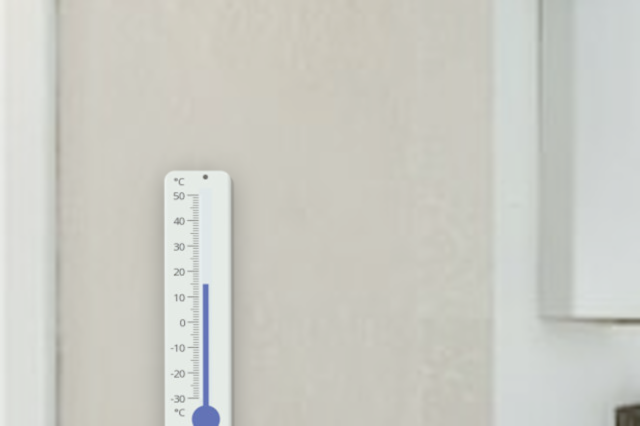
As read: 15 °C
